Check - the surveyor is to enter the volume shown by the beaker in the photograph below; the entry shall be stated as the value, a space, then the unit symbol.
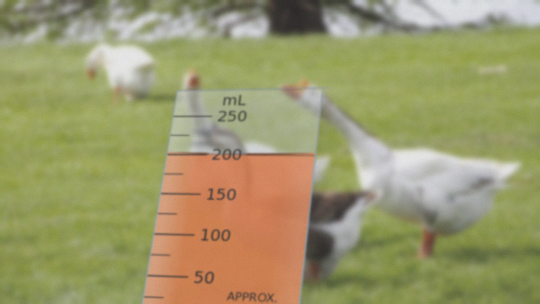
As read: 200 mL
